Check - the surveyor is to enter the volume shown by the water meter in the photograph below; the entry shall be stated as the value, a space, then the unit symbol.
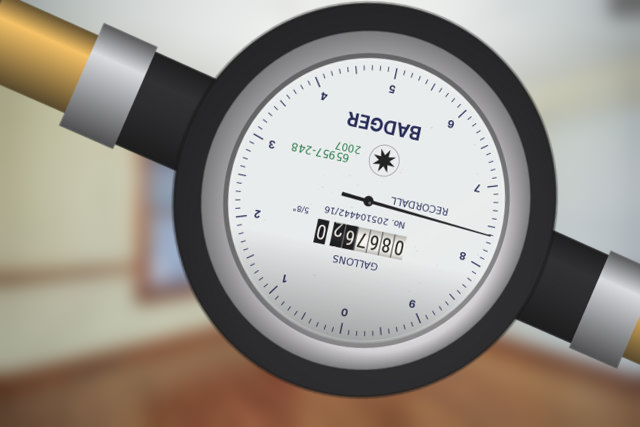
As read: 867617.6 gal
